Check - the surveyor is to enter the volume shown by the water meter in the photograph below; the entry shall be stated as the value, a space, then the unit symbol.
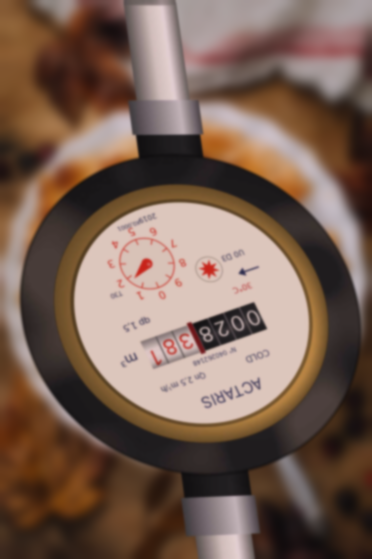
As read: 28.3811 m³
